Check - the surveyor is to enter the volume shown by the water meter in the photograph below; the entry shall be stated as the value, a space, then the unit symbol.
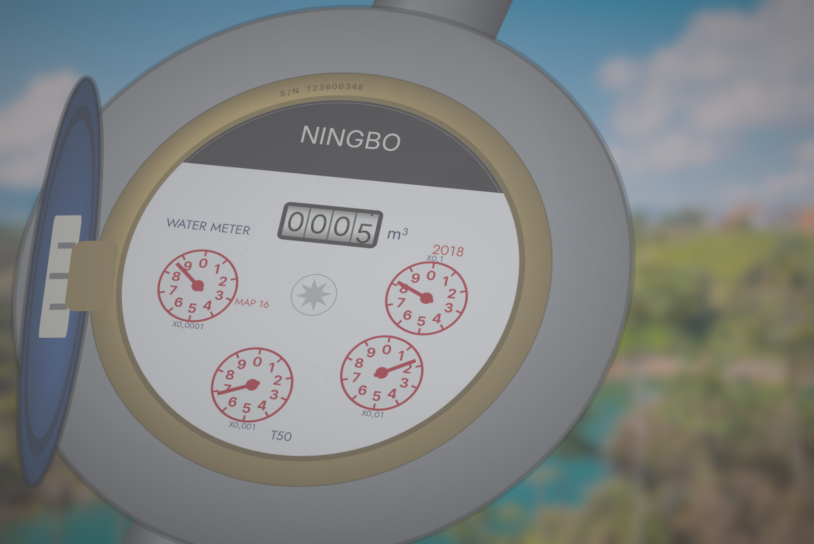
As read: 4.8168 m³
